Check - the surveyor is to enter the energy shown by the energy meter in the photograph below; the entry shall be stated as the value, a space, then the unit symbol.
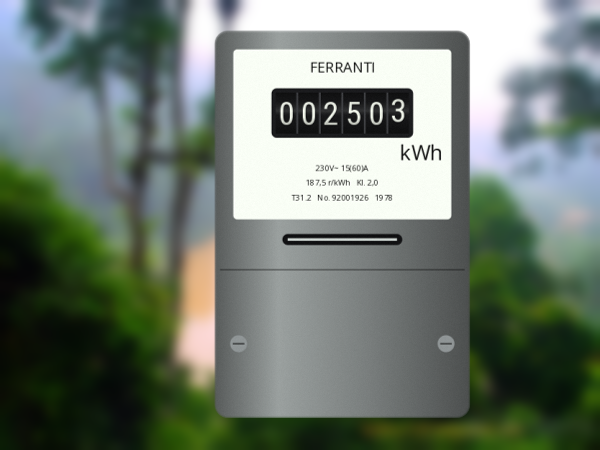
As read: 2503 kWh
